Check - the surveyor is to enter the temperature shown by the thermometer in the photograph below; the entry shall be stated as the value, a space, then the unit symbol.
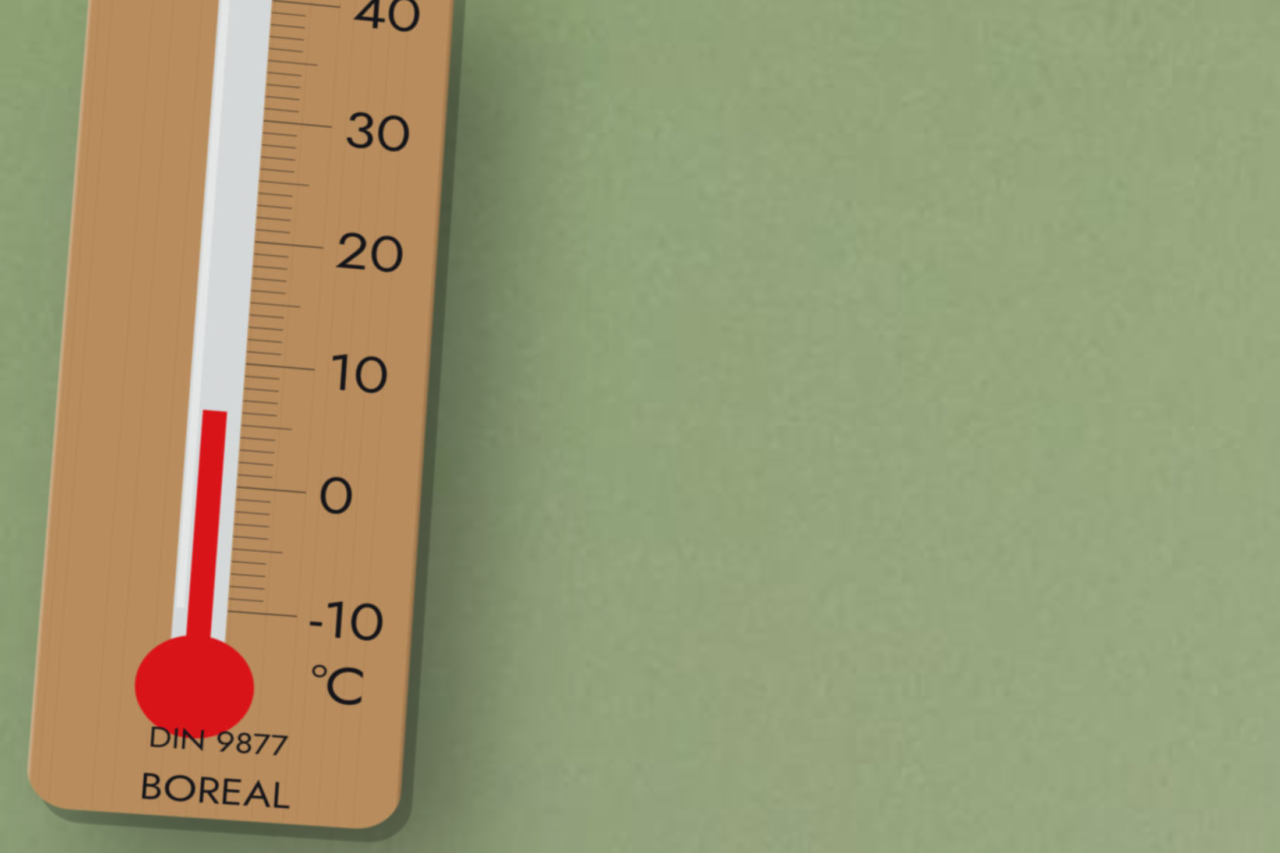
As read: 6 °C
